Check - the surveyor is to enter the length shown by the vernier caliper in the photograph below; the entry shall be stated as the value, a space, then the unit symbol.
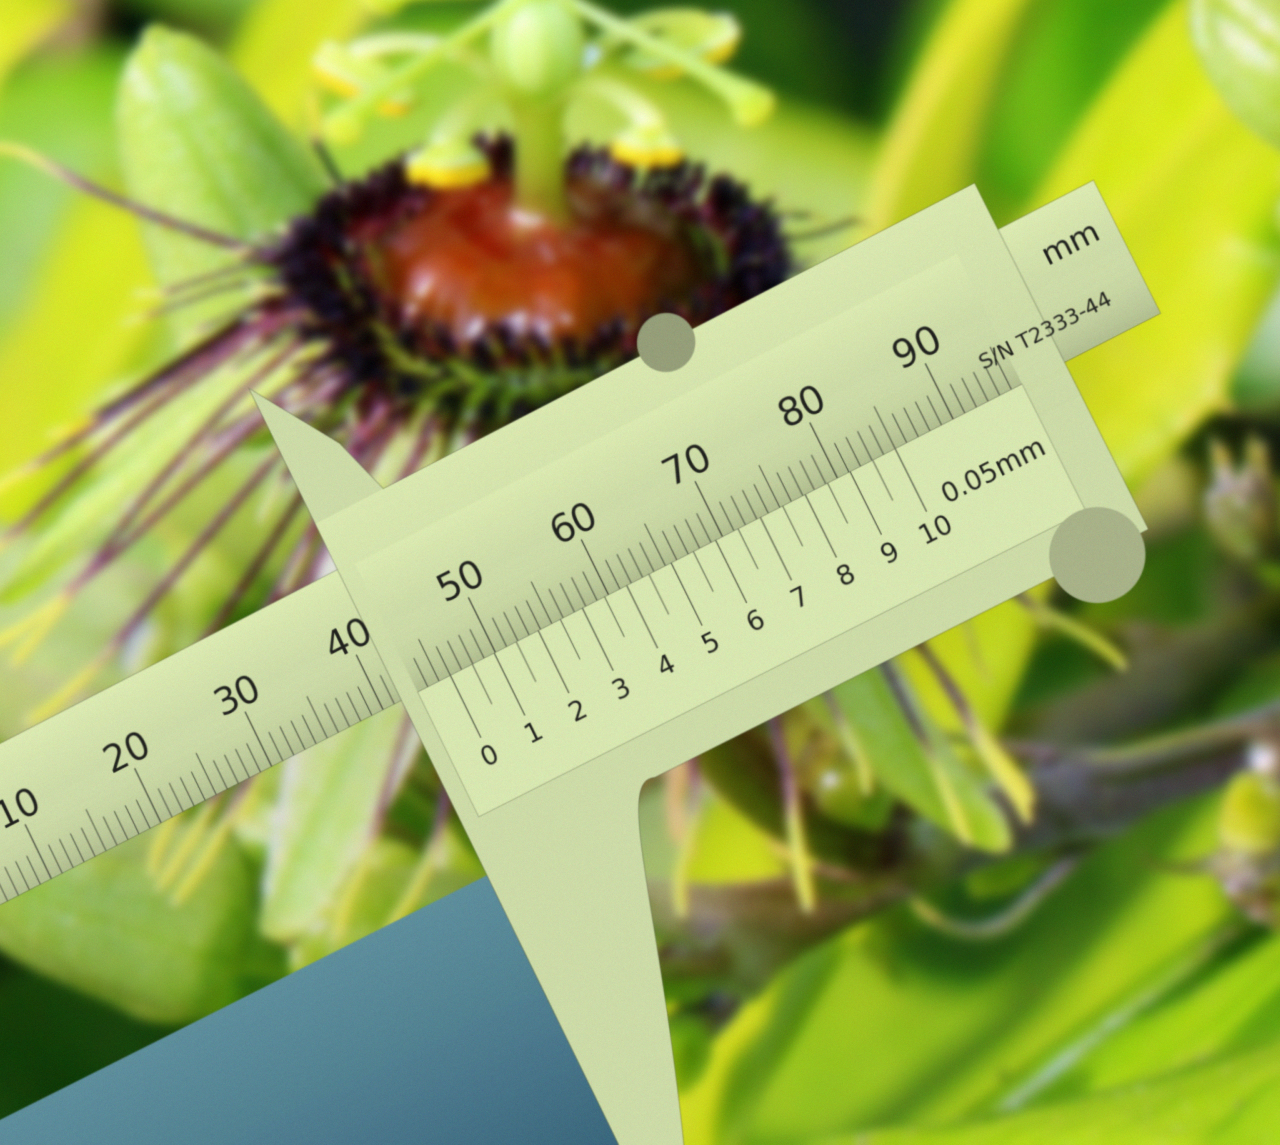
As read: 46.0 mm
